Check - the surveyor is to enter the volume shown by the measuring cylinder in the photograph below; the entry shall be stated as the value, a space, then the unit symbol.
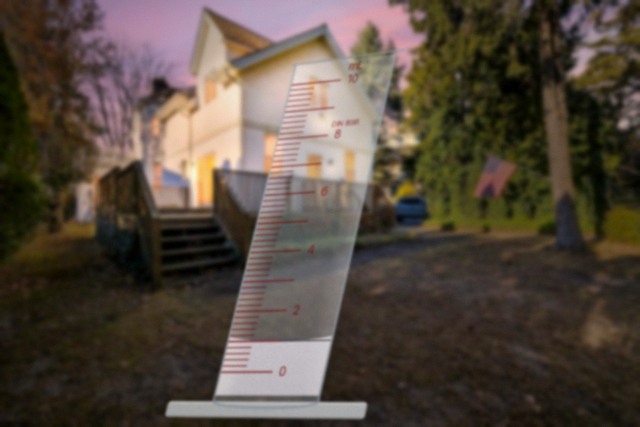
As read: 1 mL
